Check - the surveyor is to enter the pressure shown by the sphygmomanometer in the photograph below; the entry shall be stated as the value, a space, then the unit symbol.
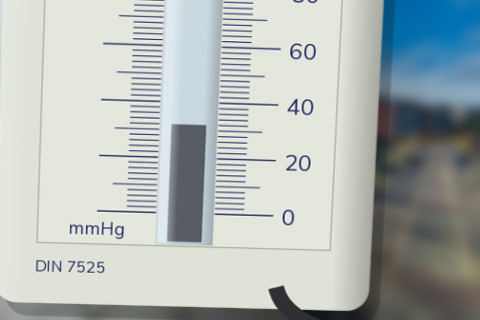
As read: 32 mmHg
